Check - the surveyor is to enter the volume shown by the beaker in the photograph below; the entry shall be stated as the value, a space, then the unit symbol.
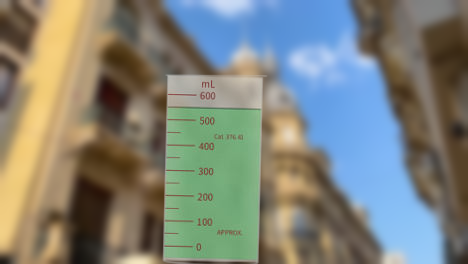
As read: 550 mL
